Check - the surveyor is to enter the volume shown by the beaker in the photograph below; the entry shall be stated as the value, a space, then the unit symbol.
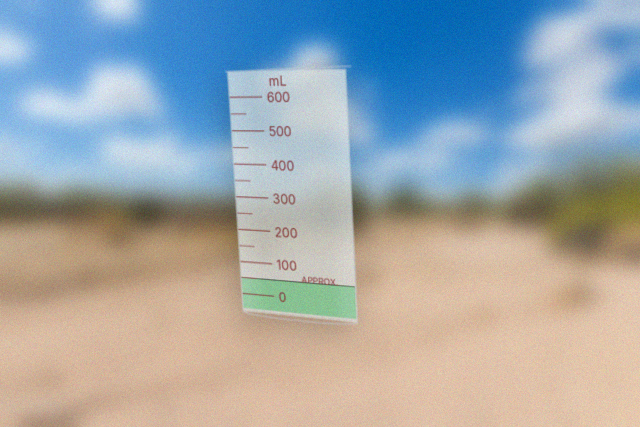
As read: 50 mL
